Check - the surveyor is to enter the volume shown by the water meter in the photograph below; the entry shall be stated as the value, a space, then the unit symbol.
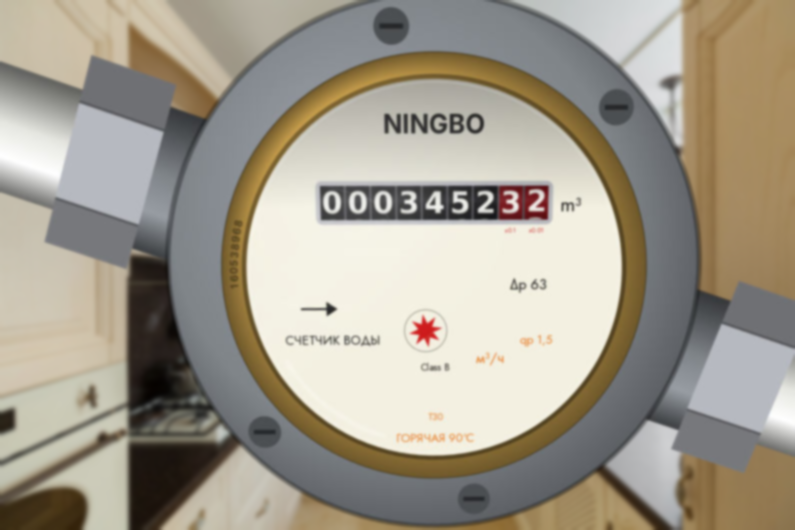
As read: 3452.32 m³
